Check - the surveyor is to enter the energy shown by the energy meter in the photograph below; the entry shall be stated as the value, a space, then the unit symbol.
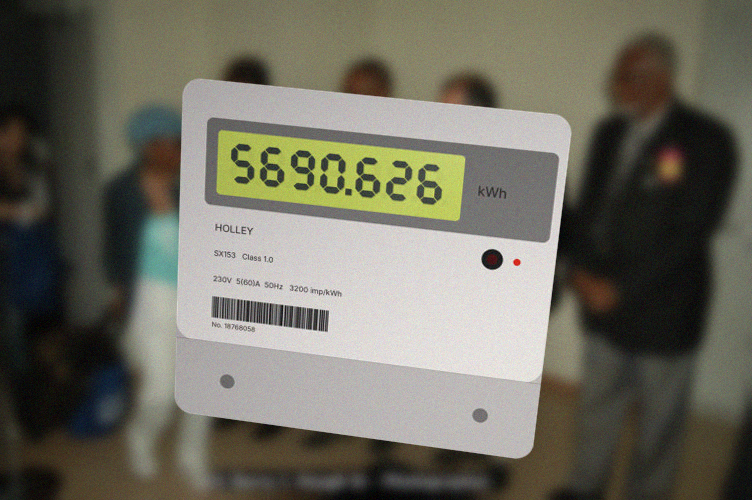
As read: 5690.626 kWh
